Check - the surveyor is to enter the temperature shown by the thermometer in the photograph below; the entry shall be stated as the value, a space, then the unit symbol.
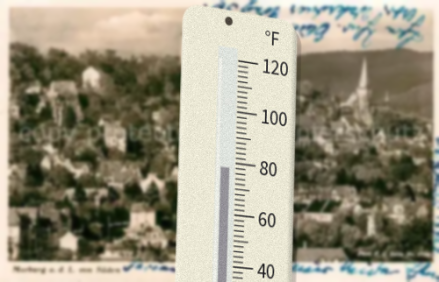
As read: 78 °F
